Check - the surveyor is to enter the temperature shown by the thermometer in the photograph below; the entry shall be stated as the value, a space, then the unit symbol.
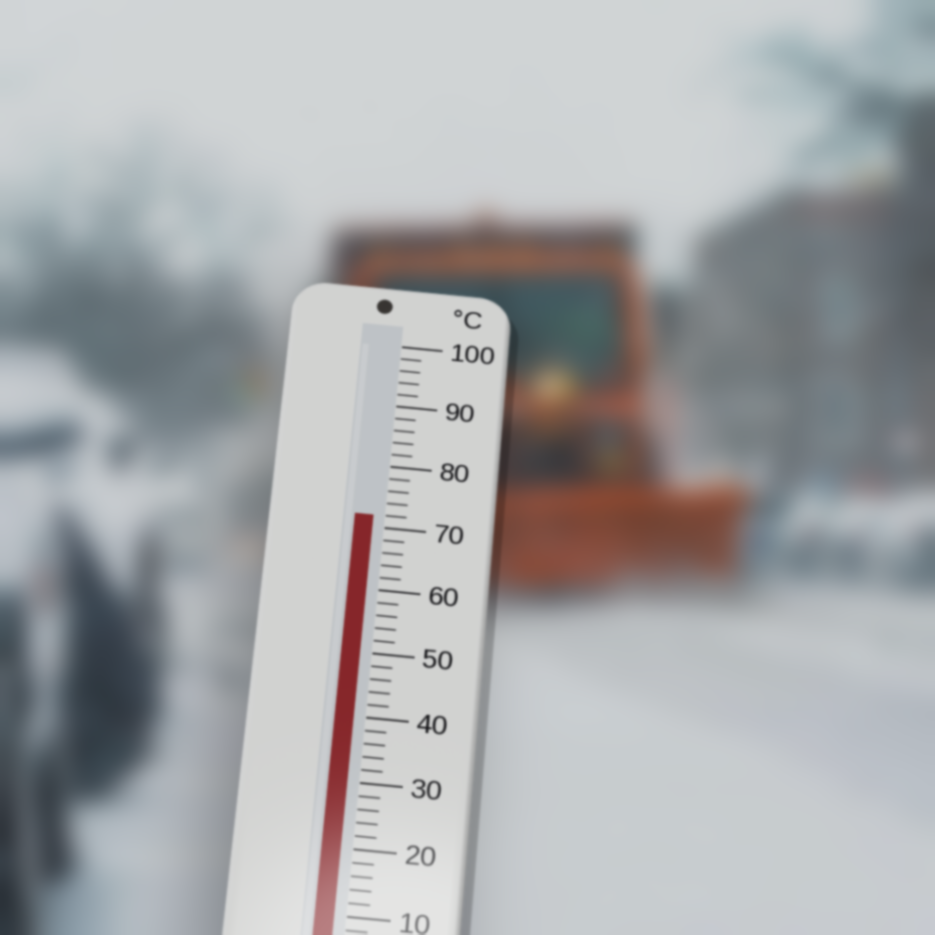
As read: 72 °C
